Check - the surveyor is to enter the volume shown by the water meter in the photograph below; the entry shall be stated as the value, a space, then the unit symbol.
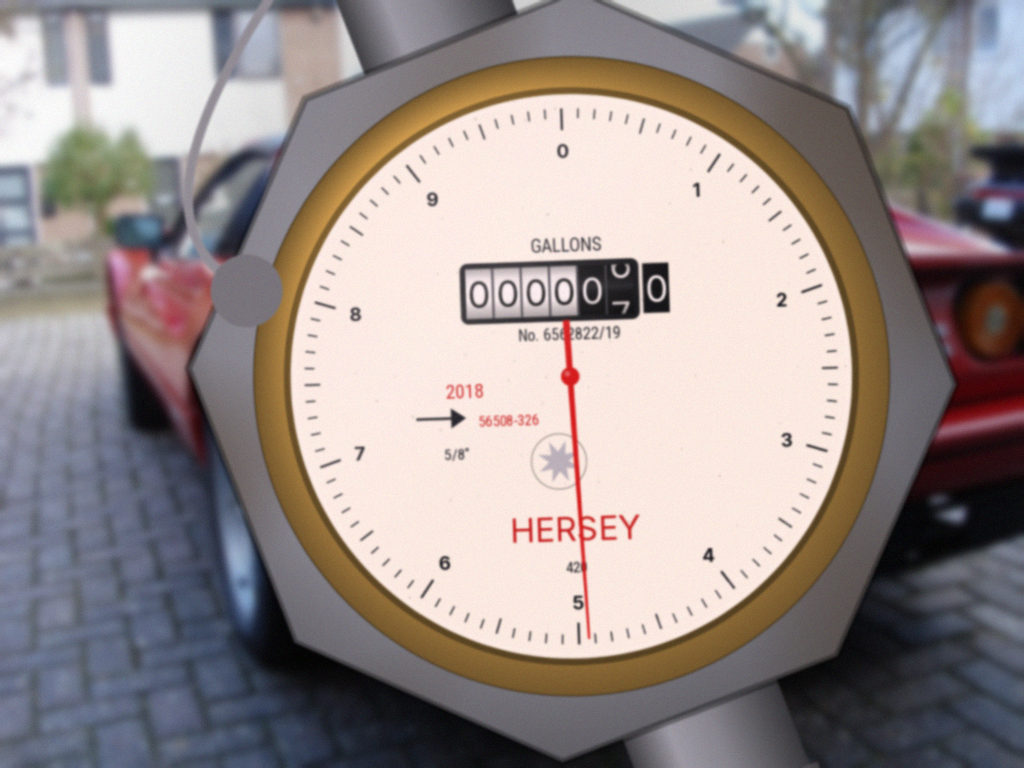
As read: 64.9 gal
